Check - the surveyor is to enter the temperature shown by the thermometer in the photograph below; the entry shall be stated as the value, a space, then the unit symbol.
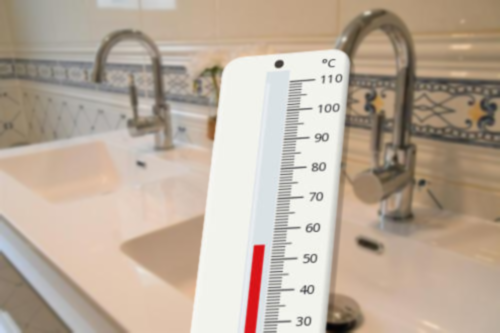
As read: 55 °C
